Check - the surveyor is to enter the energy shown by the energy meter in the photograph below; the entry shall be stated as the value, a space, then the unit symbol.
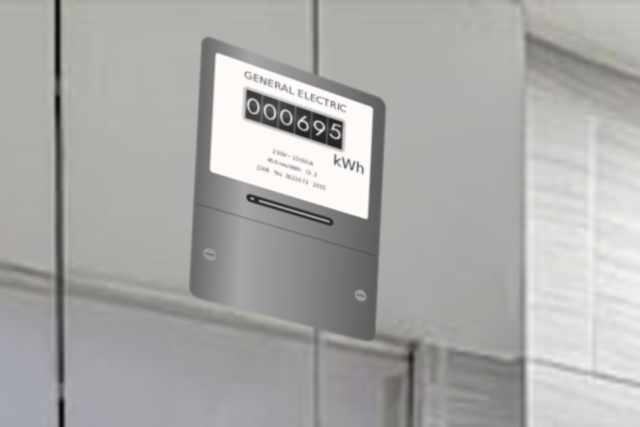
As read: 695 kWh
